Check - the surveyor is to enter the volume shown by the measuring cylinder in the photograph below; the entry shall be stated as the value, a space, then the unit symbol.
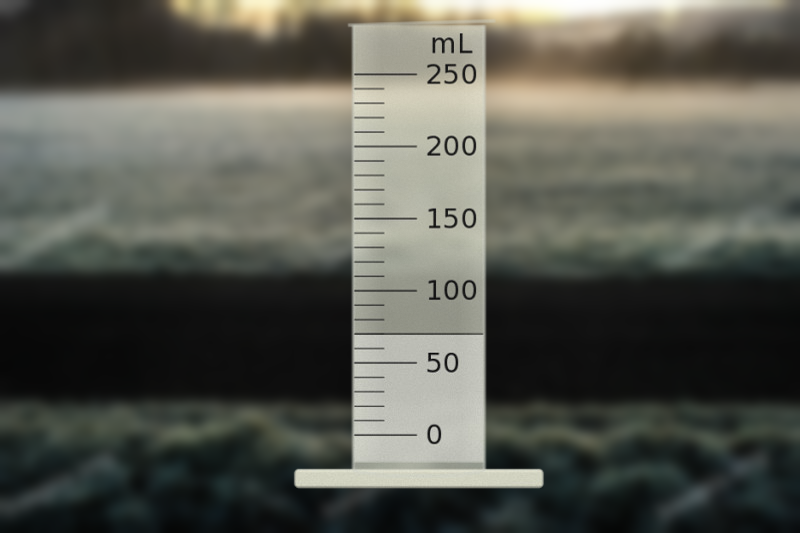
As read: 70 mL
